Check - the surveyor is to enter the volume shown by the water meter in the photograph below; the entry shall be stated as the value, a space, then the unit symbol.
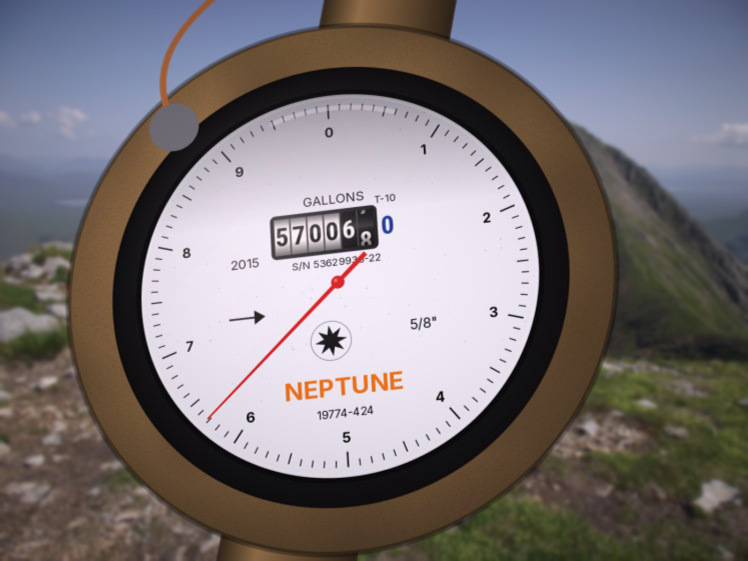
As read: 5700676.3 gal
